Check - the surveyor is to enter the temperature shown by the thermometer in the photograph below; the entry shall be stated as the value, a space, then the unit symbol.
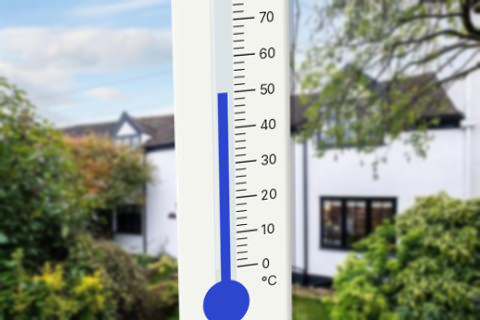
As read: 50 °C
